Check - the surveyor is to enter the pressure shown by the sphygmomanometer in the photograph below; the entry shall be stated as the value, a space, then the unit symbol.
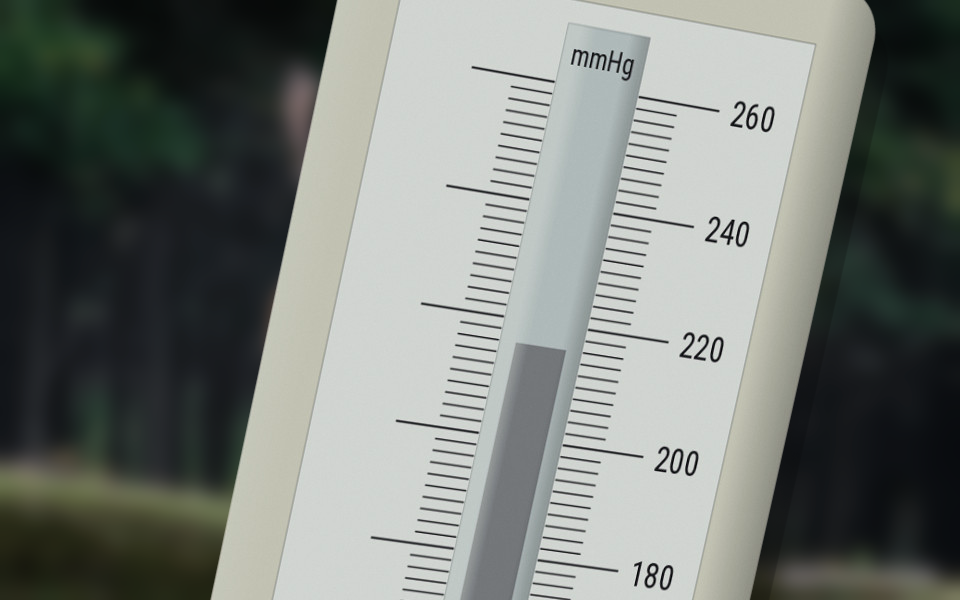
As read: 216 mmHg
